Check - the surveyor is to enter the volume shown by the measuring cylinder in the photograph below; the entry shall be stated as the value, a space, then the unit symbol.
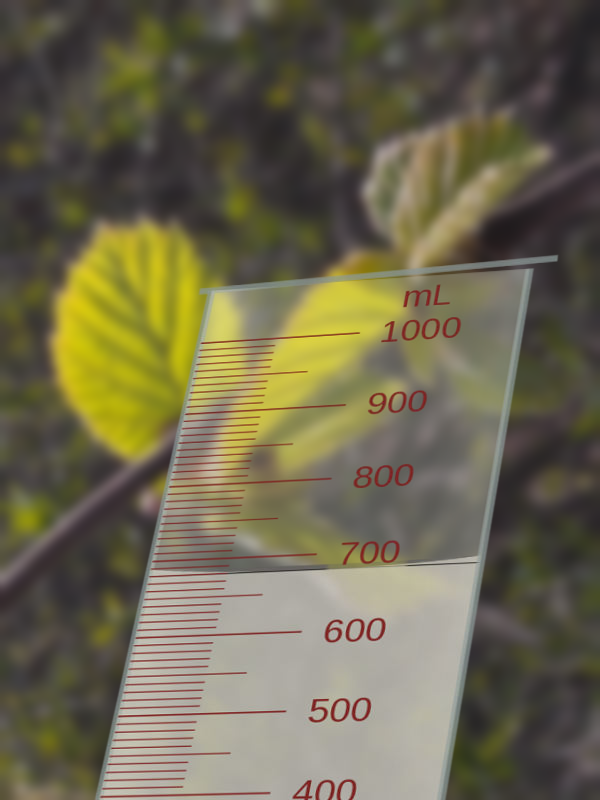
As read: 680 mL
